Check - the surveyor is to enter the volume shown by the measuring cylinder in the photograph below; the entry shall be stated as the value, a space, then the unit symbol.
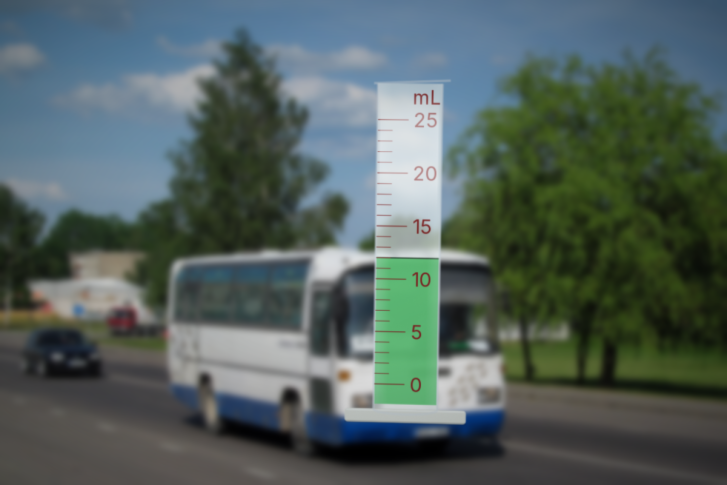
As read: 12 mL
